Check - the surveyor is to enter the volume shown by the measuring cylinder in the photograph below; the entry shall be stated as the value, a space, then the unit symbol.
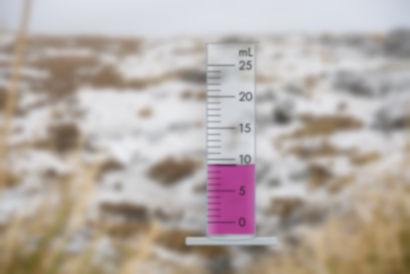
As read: 9 mL
